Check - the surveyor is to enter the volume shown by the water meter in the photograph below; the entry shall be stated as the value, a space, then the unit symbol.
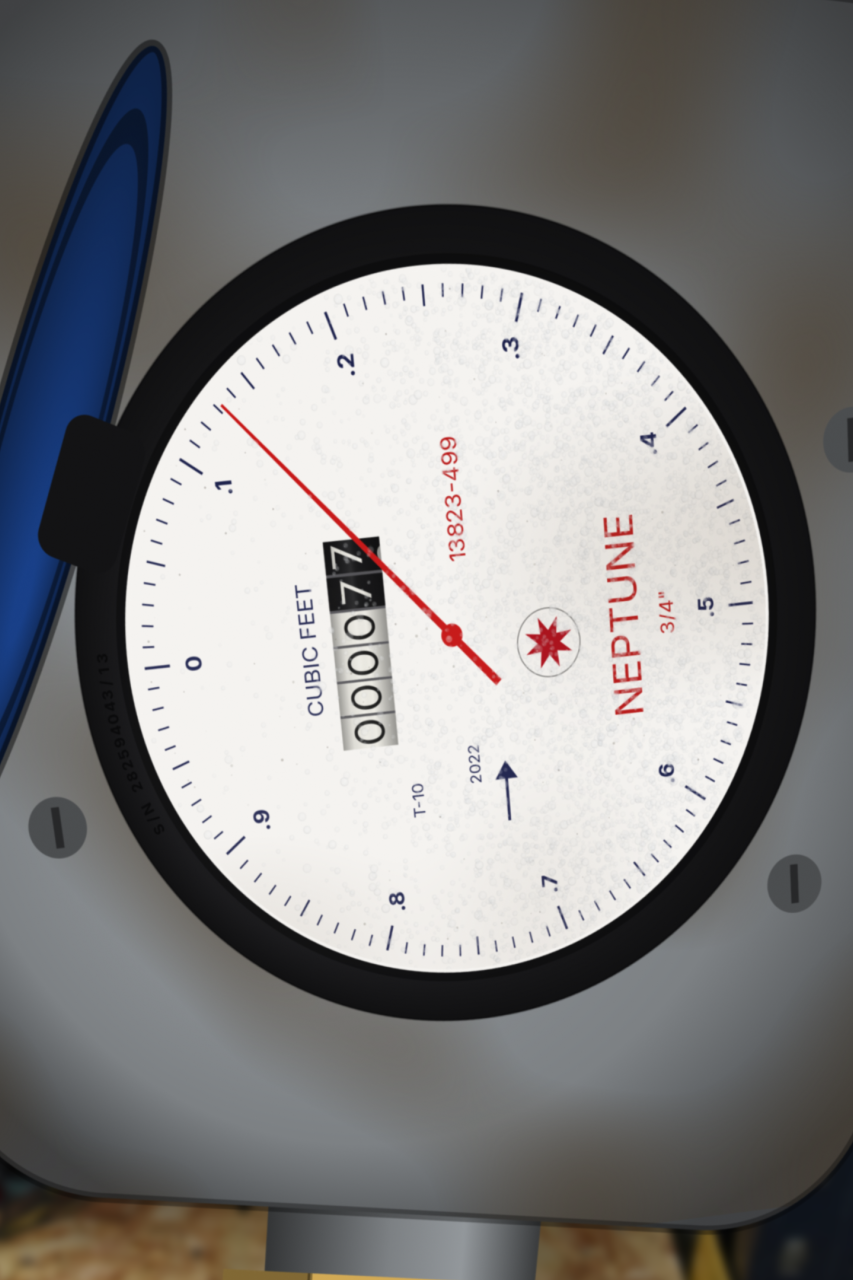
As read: 77.13 ft³
